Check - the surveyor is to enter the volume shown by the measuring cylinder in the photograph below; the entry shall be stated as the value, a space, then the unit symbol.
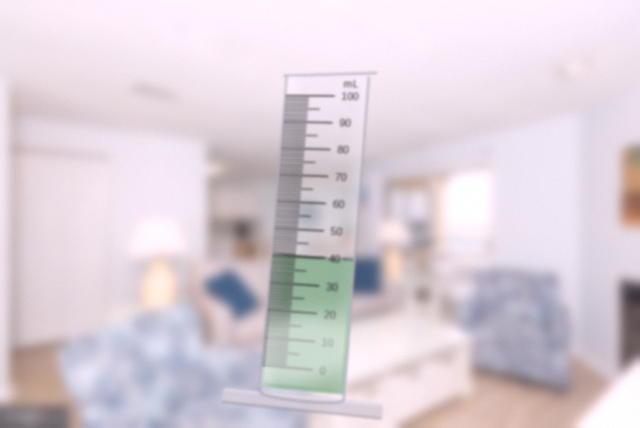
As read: 40 mL
